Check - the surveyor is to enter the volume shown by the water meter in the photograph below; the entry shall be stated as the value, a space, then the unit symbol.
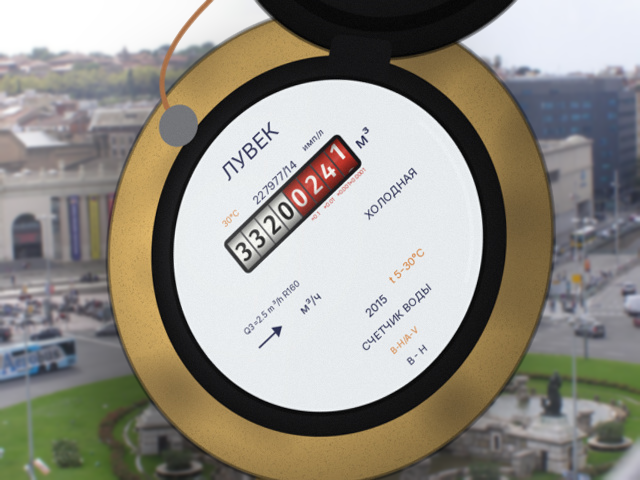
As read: 3320.0241 m³
